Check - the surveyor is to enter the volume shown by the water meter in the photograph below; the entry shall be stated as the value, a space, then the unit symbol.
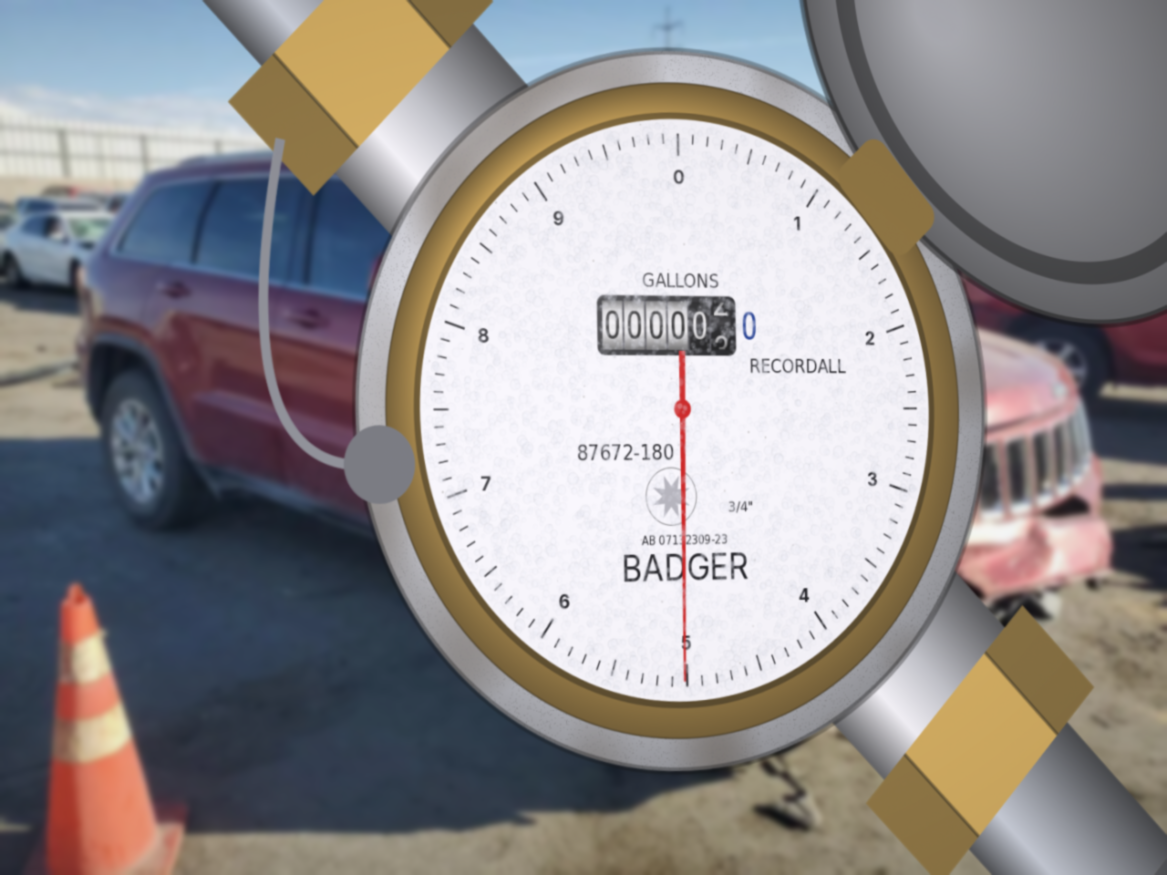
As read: 25.0 gal
